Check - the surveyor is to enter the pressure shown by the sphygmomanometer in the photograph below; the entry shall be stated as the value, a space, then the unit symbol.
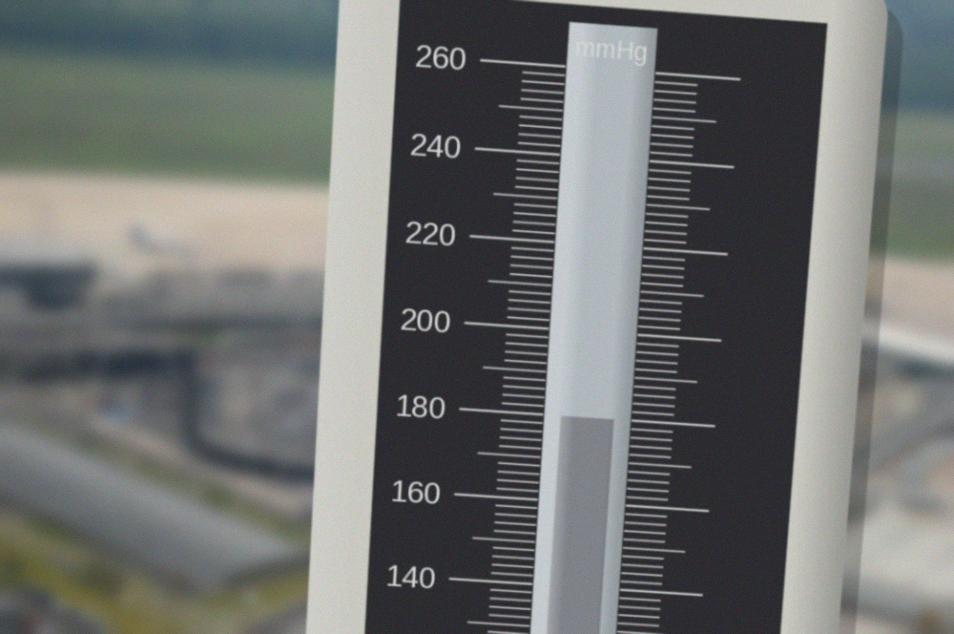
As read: 180 mmHg
